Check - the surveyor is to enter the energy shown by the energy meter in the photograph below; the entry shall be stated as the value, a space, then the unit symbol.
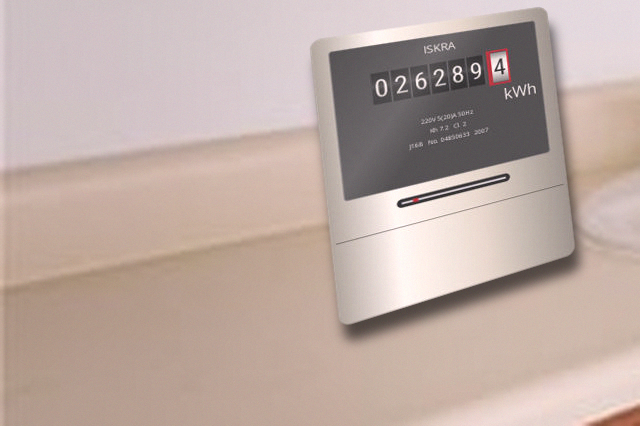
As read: 26289.4 kWh
